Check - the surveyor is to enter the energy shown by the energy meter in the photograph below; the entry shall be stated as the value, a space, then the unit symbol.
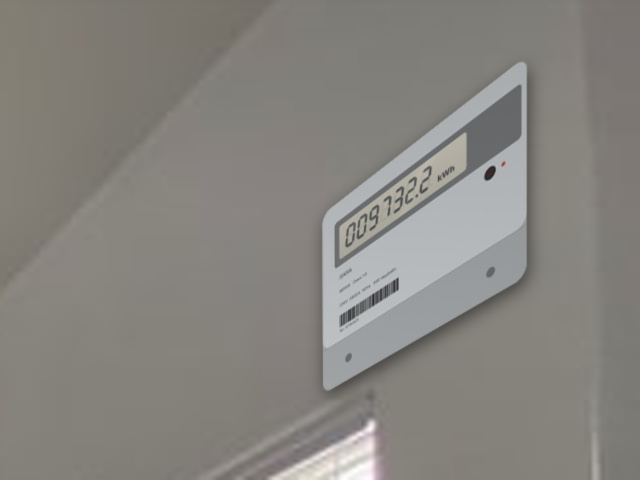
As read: 9732.2 kWh
